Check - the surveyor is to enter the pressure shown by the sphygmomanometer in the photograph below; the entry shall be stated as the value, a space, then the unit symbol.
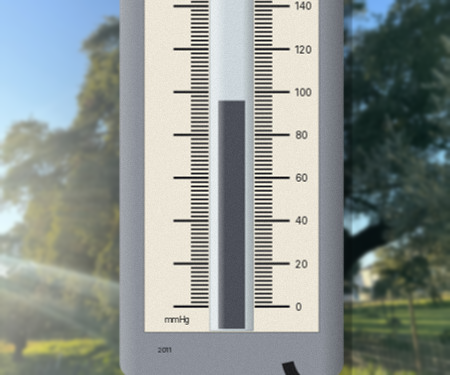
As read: 96 mmHg
